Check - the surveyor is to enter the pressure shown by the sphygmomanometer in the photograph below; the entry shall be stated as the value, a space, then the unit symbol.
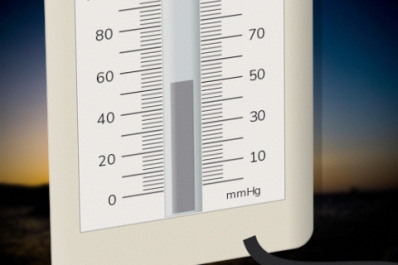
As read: 52 mmHg
